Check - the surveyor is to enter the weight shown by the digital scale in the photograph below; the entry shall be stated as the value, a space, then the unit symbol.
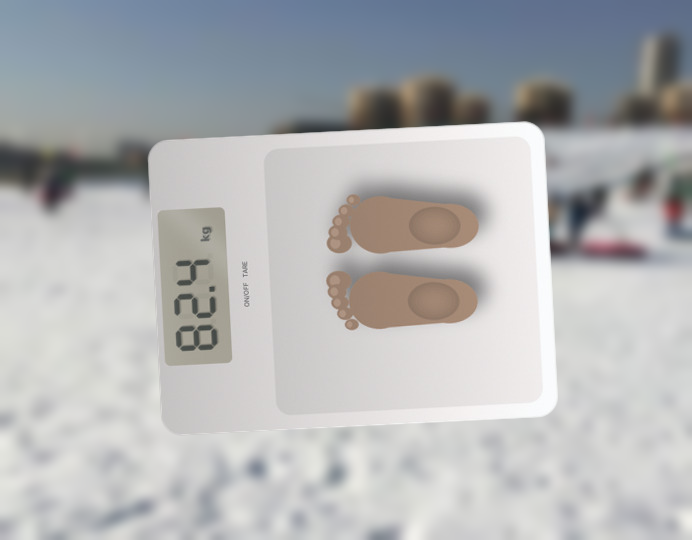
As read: 82.4 kg
